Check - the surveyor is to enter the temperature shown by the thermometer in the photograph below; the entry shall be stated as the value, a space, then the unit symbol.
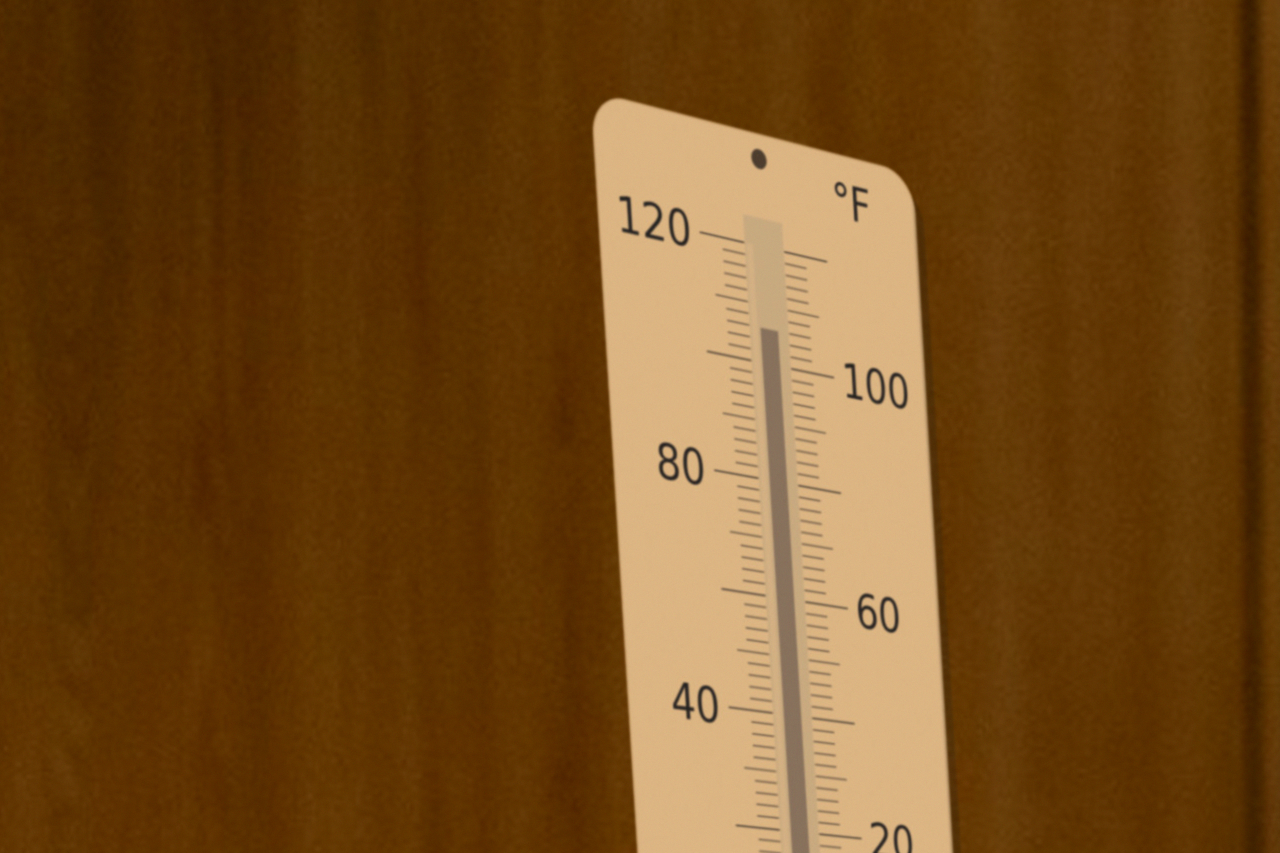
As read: 106 °F
